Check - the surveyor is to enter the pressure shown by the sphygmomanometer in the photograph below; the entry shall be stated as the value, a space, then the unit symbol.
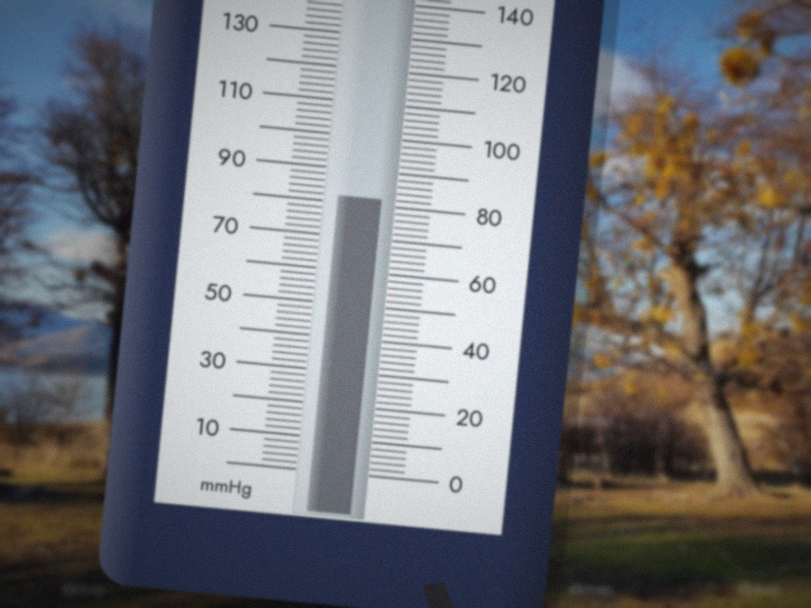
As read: 82 mmHg
